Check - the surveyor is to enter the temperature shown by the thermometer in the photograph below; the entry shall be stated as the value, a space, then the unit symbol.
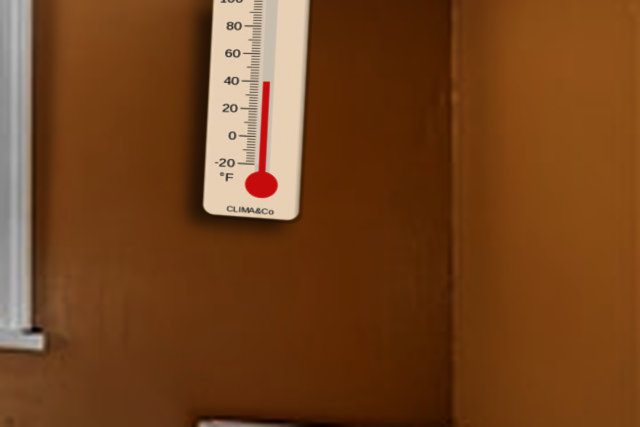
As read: 40 °F
